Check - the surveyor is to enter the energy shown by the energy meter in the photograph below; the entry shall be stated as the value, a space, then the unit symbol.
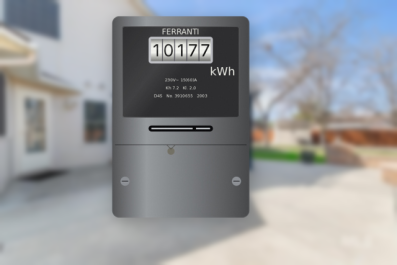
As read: 10177 kWh
